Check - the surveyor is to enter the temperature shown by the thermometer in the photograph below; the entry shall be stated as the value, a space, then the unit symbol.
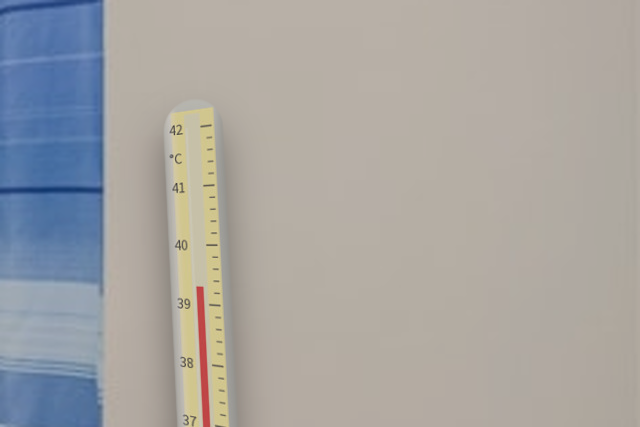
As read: 39.3 °C
